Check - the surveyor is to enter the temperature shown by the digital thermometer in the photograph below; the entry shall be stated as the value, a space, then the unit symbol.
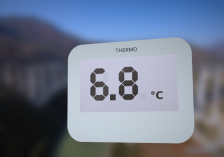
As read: 6.8 °C
